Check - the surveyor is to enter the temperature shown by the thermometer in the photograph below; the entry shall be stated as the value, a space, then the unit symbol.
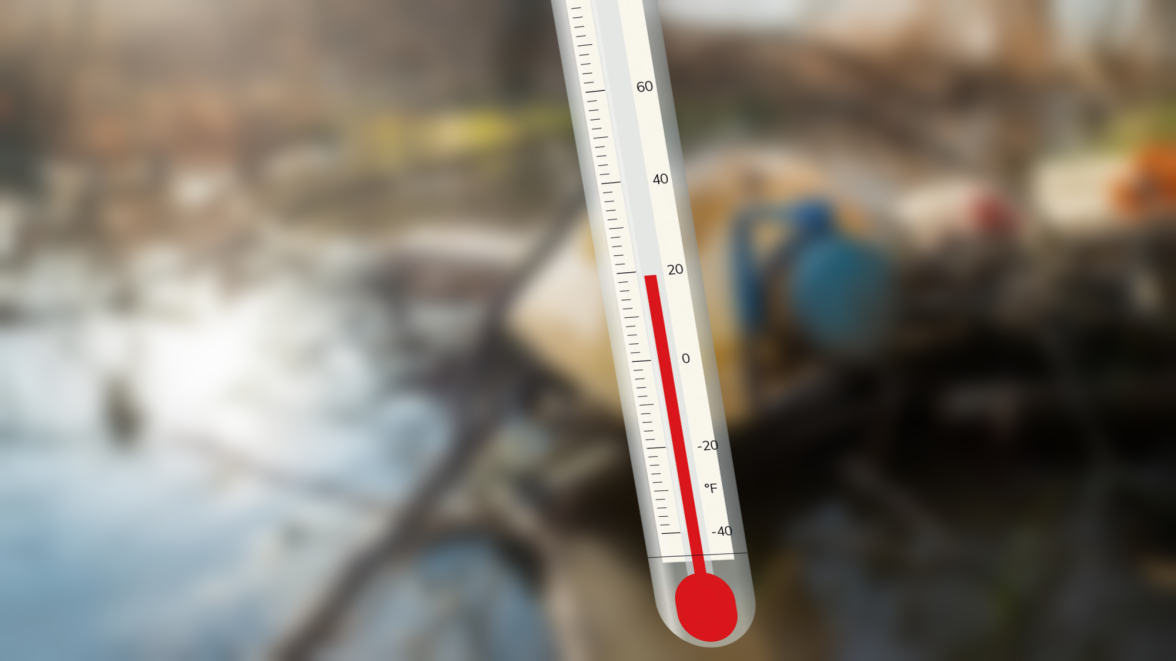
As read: 19 °F
